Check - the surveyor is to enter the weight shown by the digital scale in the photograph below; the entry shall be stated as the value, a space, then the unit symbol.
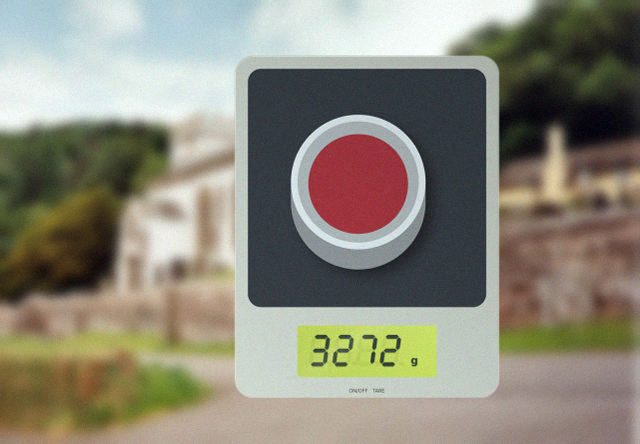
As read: 3272 g
